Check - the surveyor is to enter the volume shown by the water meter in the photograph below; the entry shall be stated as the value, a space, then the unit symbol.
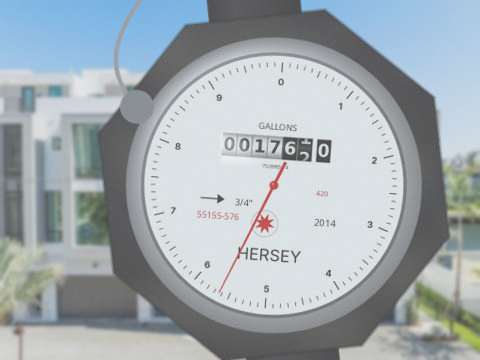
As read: 17615.6 gal
